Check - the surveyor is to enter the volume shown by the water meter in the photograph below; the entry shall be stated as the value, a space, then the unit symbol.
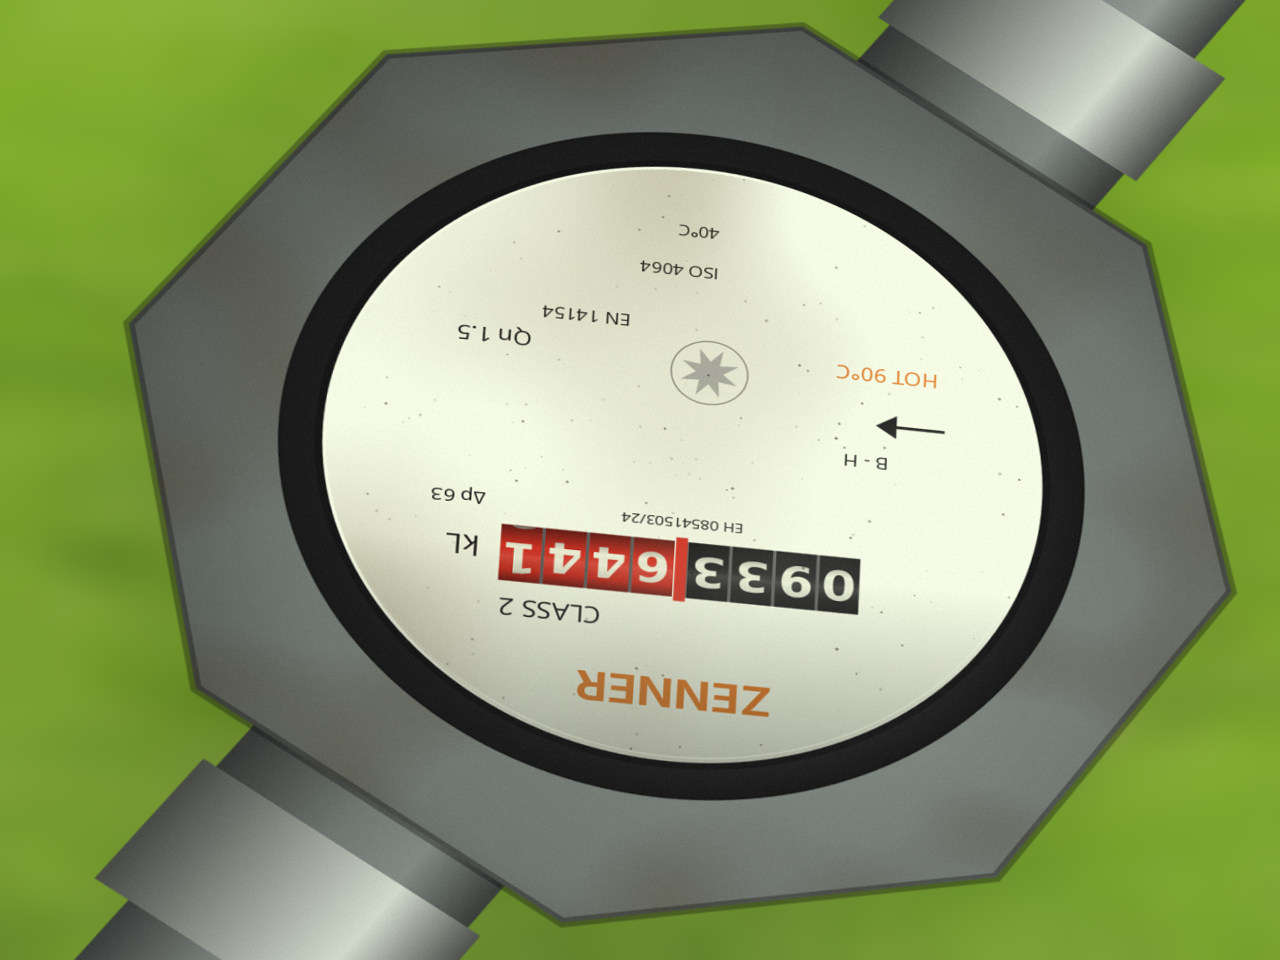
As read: 933.6441 kL
